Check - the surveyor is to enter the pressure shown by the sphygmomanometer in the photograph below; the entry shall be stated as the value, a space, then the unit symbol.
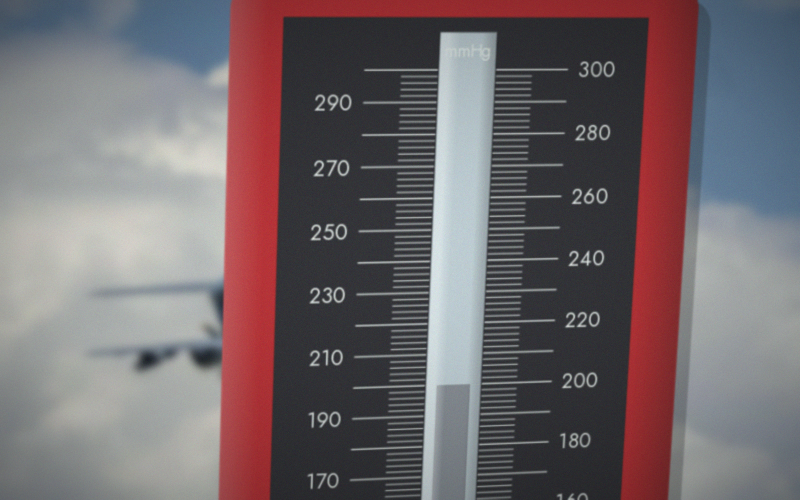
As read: 200 mmHg
